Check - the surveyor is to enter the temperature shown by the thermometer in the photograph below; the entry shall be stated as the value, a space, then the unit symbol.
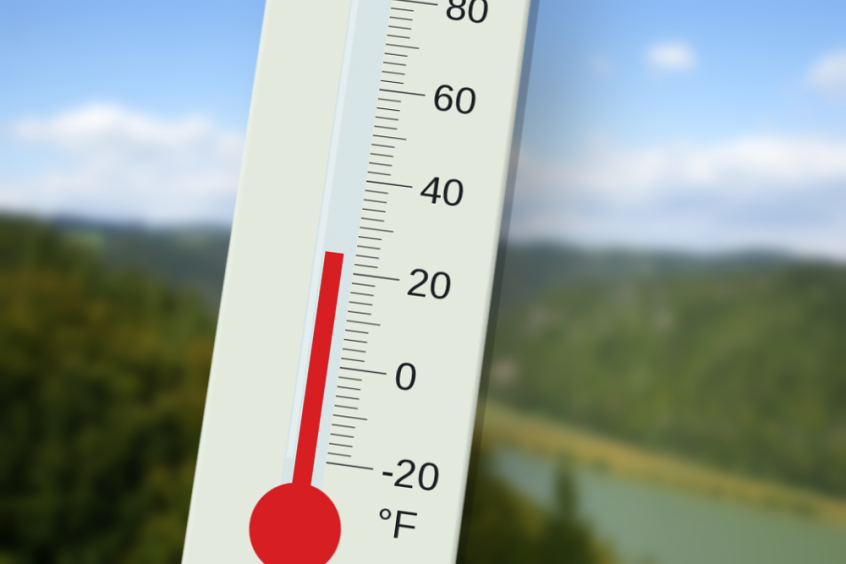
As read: 24 °F
